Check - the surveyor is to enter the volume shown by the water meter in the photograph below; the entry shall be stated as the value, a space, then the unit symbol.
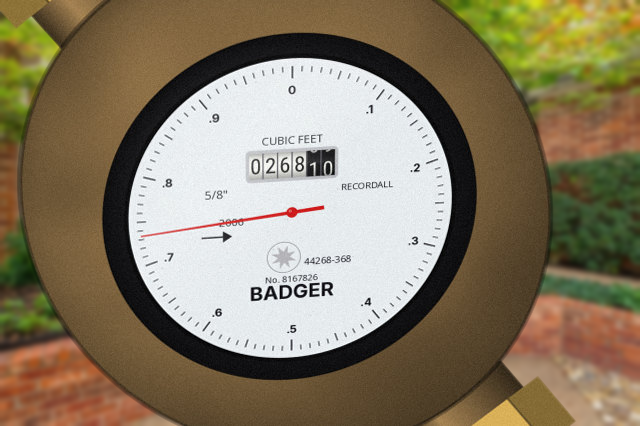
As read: 26809.73 ft³
